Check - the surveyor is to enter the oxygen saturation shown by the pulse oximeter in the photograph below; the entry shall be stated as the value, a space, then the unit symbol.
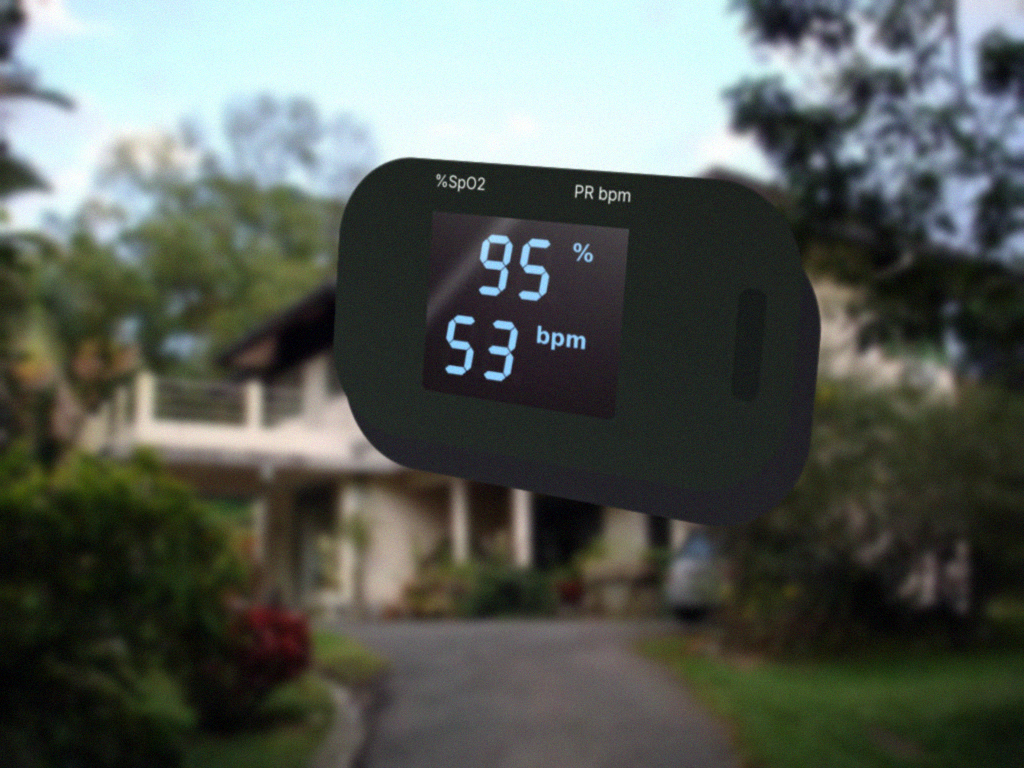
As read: 95 %
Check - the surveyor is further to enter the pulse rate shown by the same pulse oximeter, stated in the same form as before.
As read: 53 bpm
